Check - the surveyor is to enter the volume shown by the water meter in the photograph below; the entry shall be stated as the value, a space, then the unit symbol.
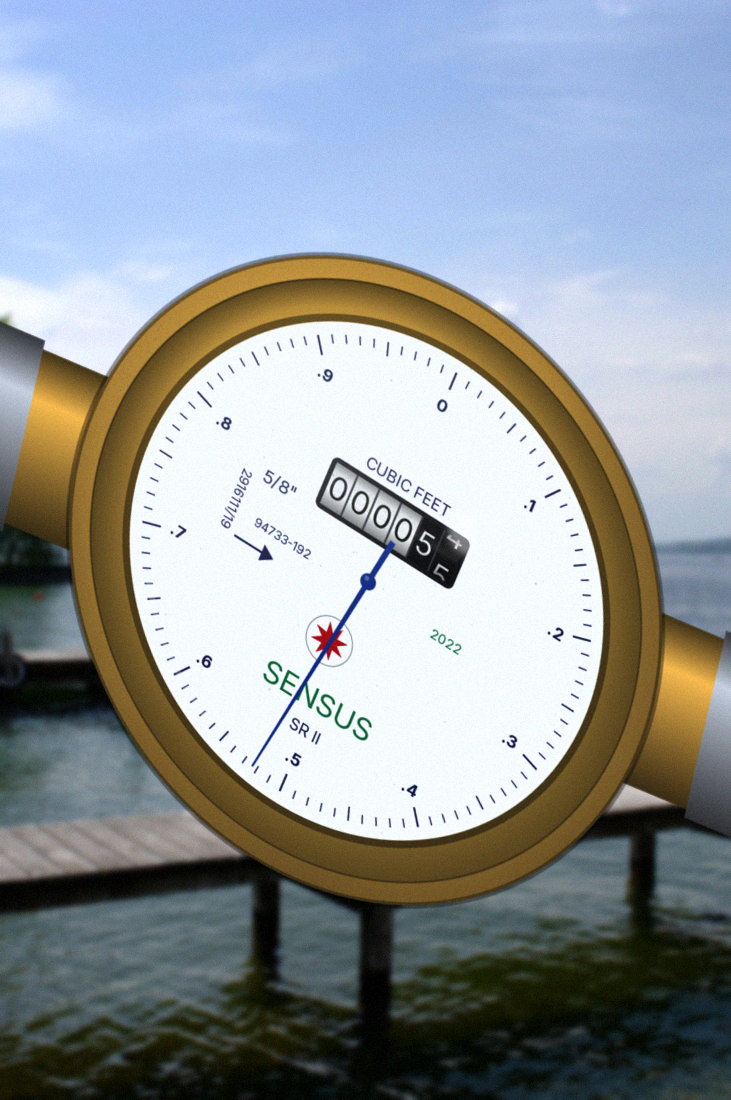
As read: 54.52 ft³
